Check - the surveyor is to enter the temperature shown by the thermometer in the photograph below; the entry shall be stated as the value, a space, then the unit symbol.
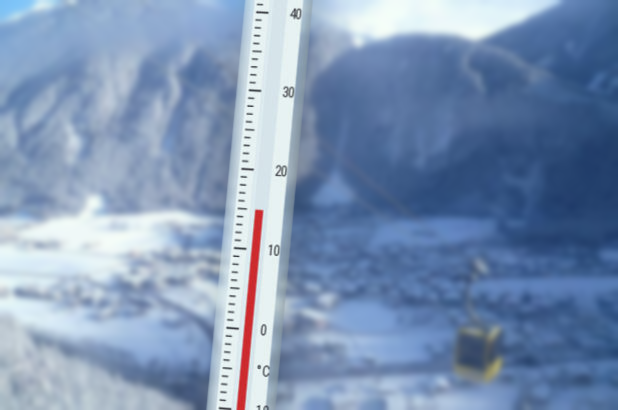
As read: 15 °C
